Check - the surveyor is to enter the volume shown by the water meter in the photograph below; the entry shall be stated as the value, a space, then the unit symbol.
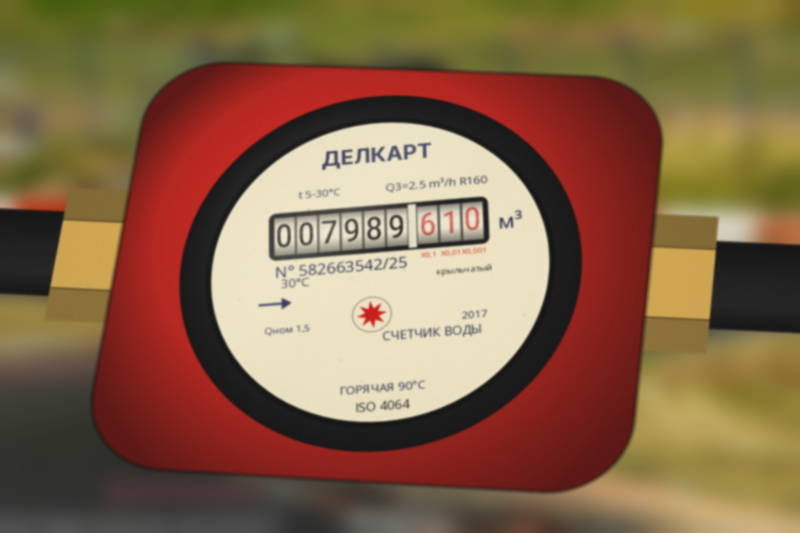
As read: 7989.610 m³
